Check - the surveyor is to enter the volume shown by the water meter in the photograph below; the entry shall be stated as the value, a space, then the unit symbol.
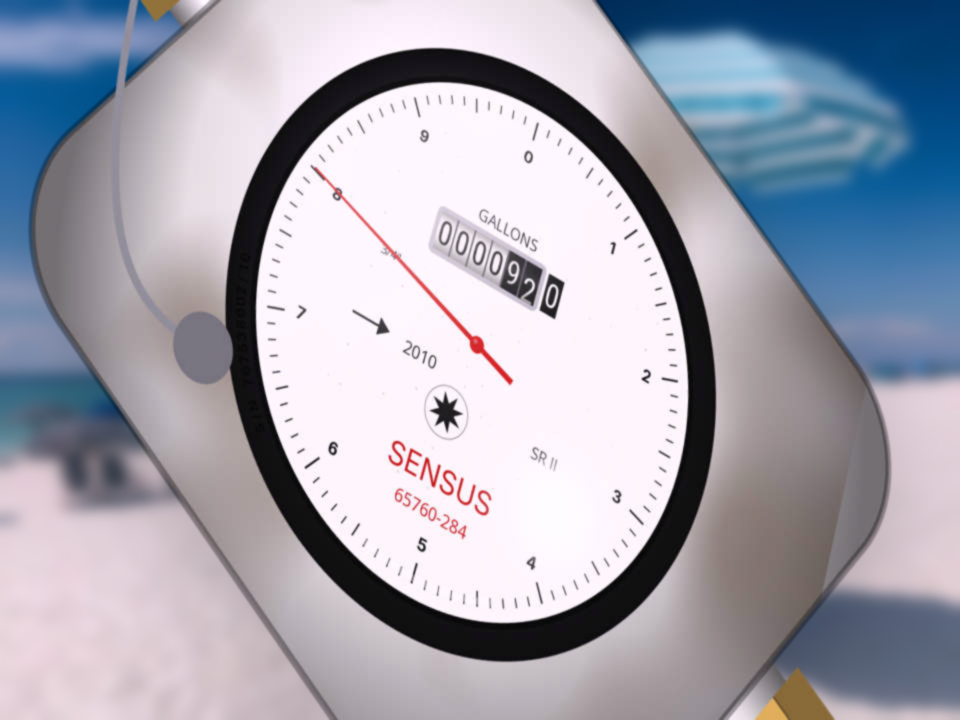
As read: 918.0 gal
